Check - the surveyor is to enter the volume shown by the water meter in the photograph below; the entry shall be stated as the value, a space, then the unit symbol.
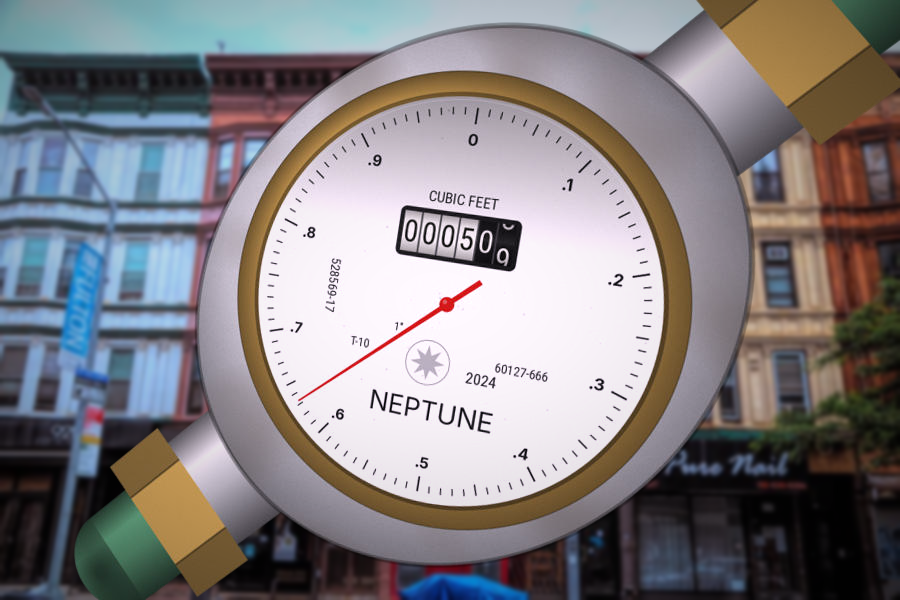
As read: 508.63 ft³
